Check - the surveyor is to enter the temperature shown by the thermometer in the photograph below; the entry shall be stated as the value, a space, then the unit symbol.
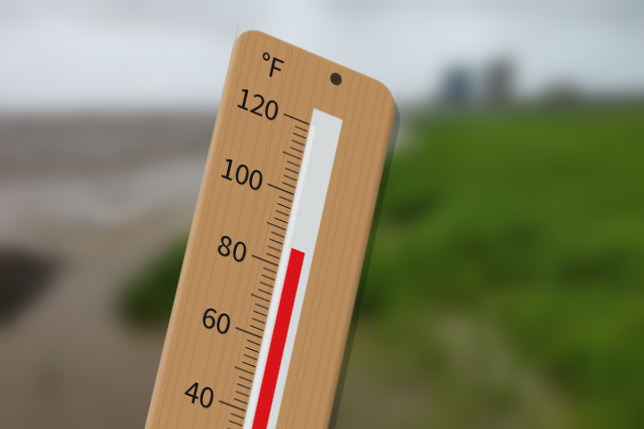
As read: 86 °F
